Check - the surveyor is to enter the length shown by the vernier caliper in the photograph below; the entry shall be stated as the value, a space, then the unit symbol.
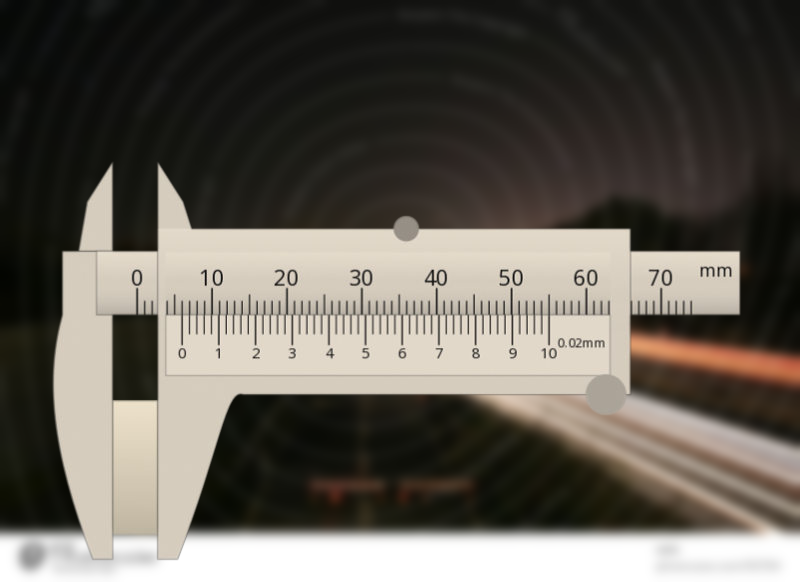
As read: 6.0 mm
